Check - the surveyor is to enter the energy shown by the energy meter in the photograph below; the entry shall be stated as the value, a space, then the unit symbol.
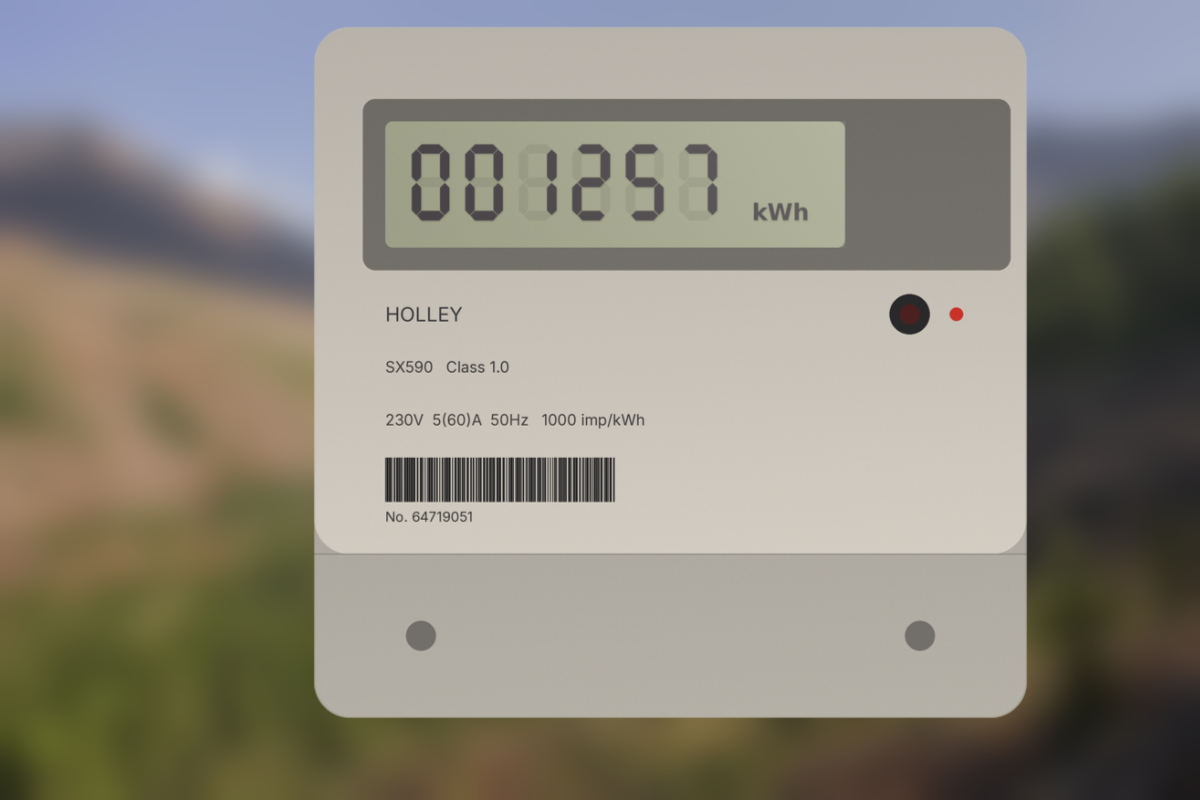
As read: 1257 kWh
